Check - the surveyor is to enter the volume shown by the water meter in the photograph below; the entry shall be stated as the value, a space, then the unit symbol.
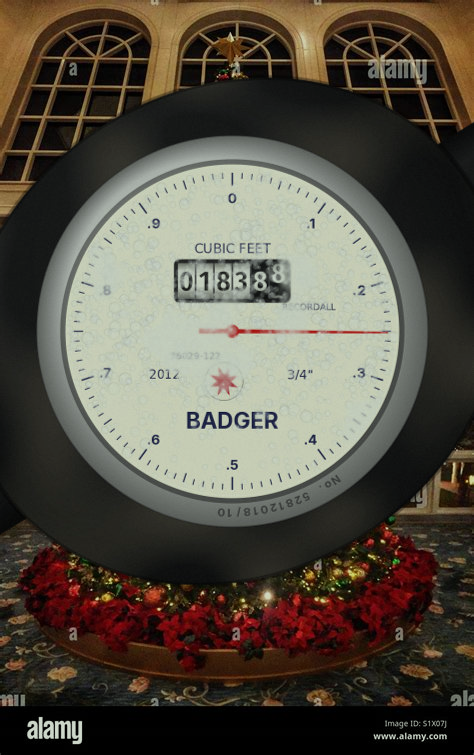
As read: 18388.25 ft³
